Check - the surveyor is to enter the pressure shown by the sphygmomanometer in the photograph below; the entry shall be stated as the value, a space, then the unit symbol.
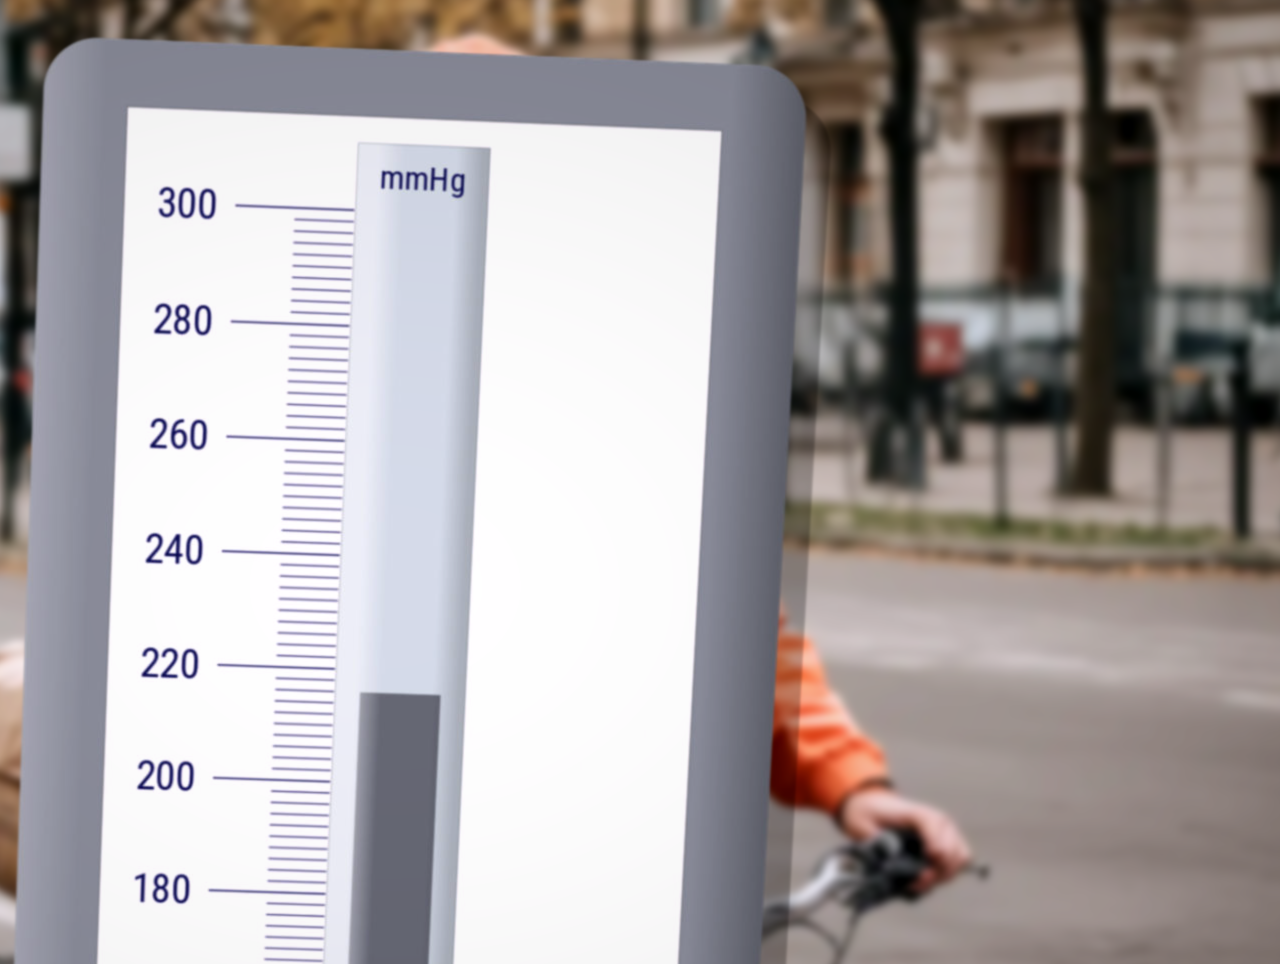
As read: 216 mmHg
